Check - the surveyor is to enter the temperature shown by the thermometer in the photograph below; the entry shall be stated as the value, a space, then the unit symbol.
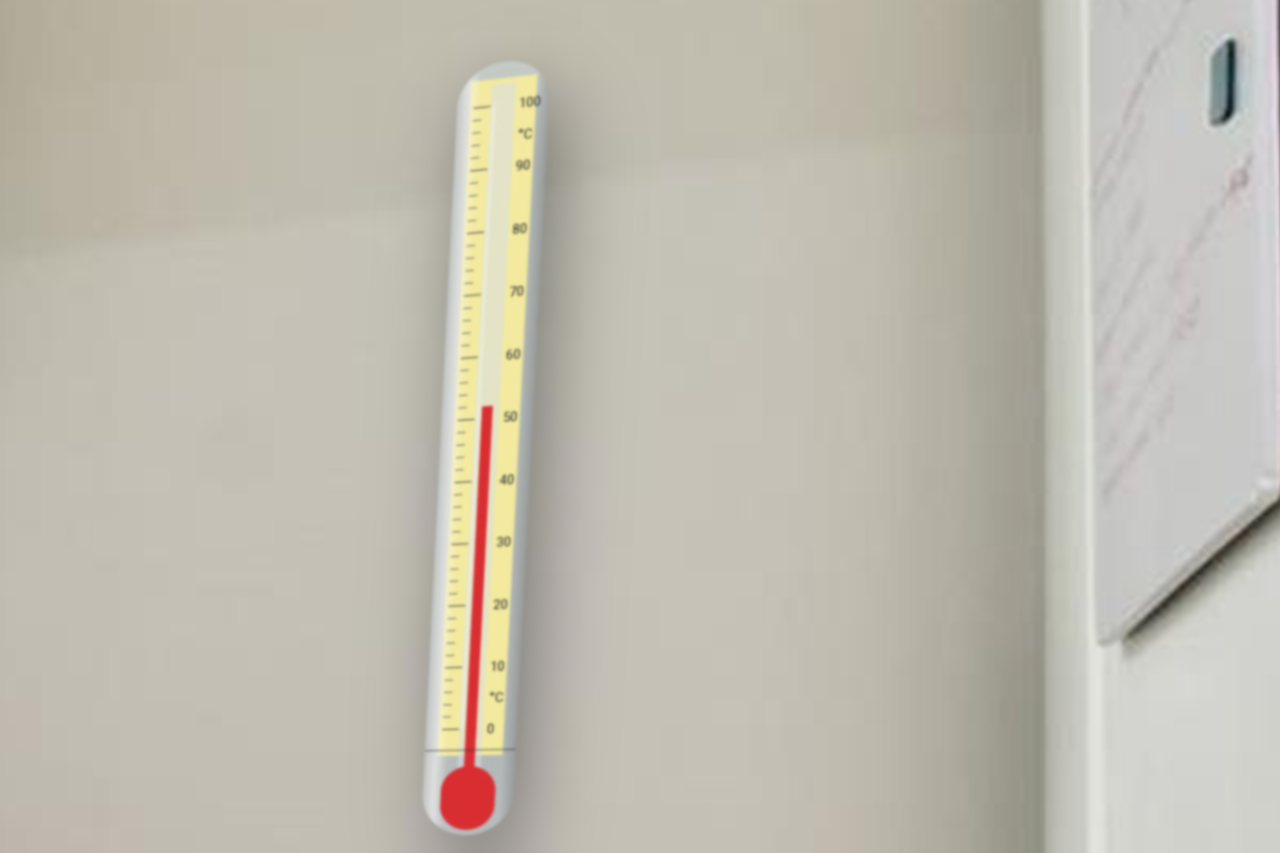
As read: 52 °C
